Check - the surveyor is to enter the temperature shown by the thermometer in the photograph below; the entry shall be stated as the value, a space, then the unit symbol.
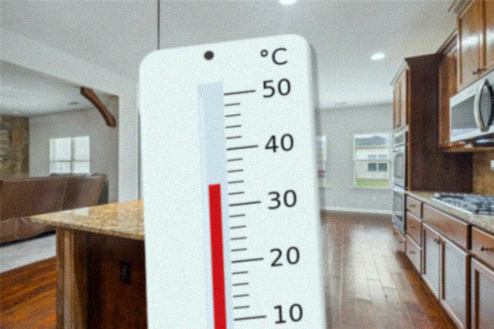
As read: 34 °C
